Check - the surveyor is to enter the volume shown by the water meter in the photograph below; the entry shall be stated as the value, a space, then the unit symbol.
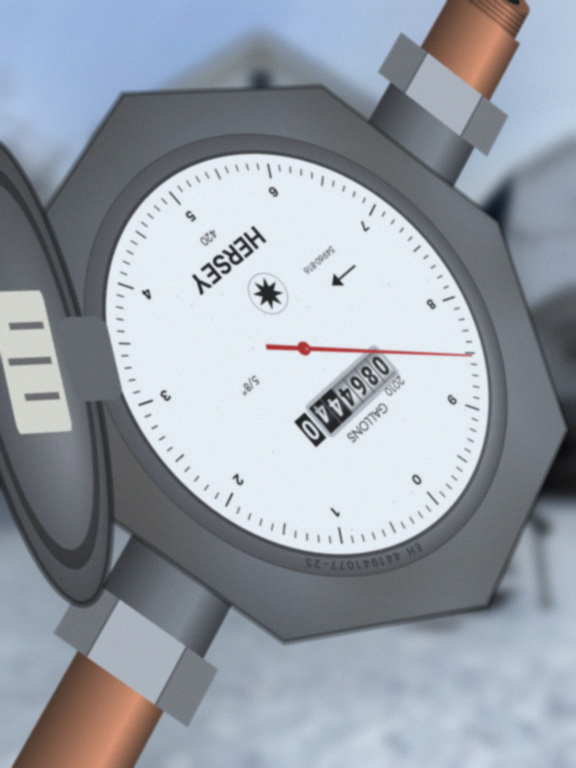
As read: 864438.5 gal
